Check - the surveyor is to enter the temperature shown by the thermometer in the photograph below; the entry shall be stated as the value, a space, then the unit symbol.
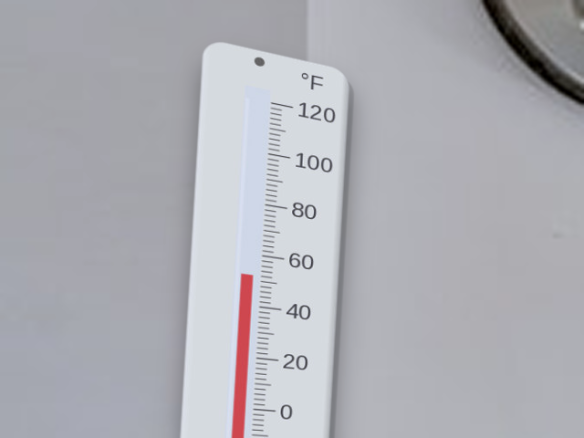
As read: 52 °F
